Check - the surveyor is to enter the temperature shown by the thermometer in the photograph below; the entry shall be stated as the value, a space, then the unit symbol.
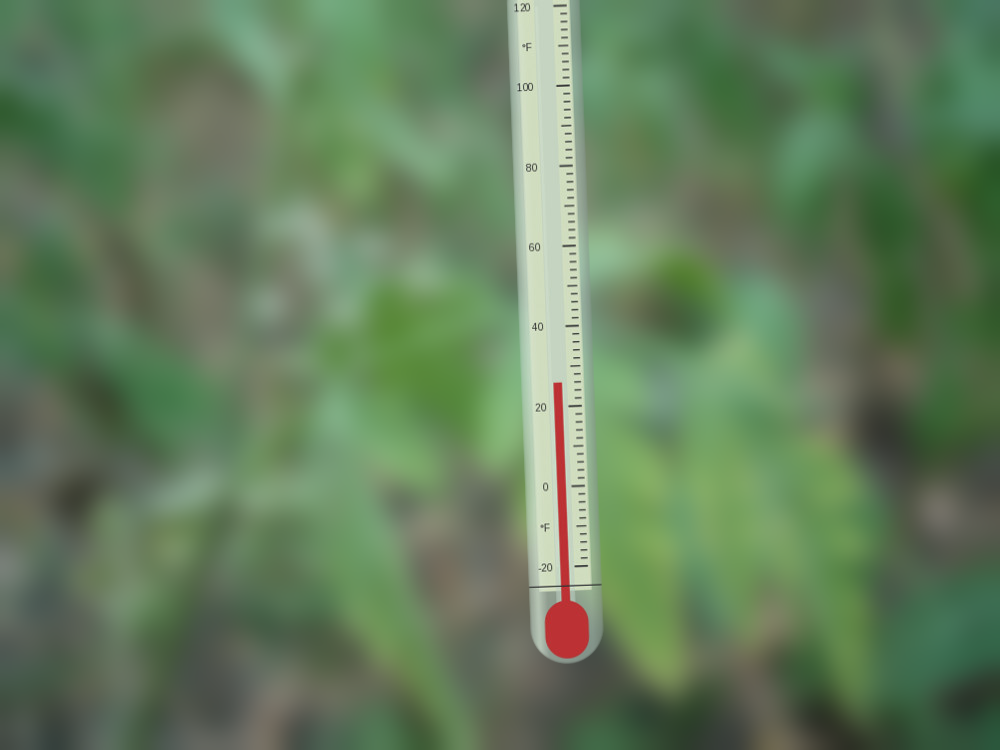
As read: 26 °F
